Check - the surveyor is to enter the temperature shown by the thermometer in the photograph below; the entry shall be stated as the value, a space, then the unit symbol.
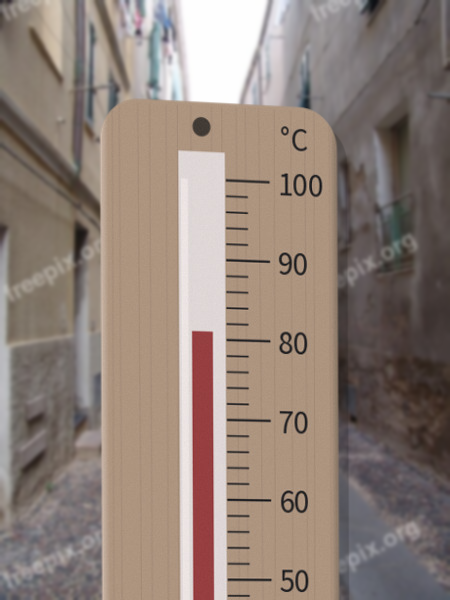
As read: 81 °C
